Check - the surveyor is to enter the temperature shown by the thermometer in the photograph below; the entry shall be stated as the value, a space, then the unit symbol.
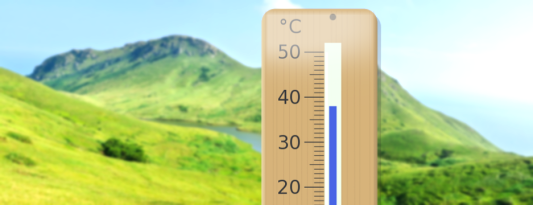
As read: 38 °C
